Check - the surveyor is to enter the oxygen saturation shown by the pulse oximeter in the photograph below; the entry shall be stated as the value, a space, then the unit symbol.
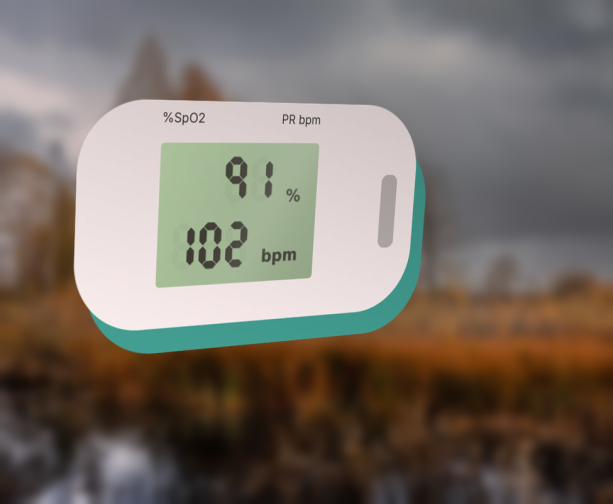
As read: 91 %
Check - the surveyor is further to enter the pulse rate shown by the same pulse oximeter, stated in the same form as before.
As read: 102 bpm
